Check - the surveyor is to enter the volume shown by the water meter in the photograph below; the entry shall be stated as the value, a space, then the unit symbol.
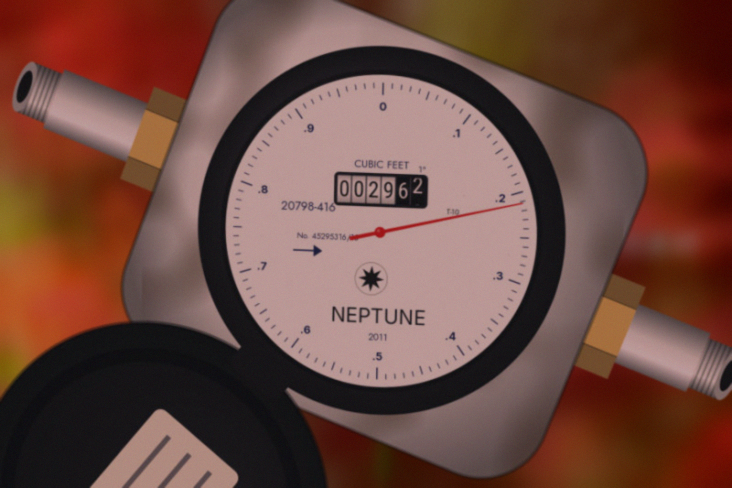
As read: 2962.21 ft³
